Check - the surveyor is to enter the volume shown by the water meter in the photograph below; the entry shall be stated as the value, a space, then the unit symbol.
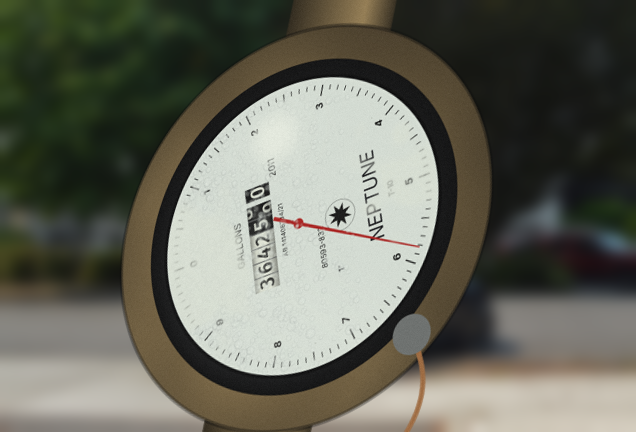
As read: 3642585.8 gal
